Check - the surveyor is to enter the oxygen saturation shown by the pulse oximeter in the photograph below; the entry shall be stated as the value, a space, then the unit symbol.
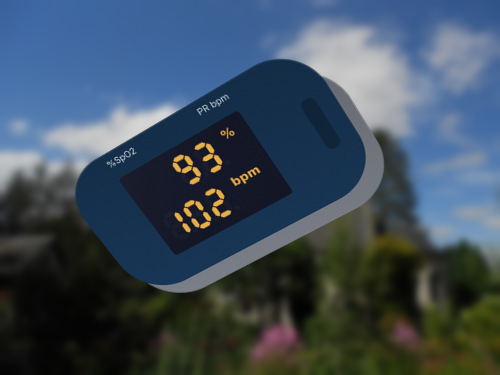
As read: 93 %
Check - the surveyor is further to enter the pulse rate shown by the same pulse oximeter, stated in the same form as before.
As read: 102 bpm
